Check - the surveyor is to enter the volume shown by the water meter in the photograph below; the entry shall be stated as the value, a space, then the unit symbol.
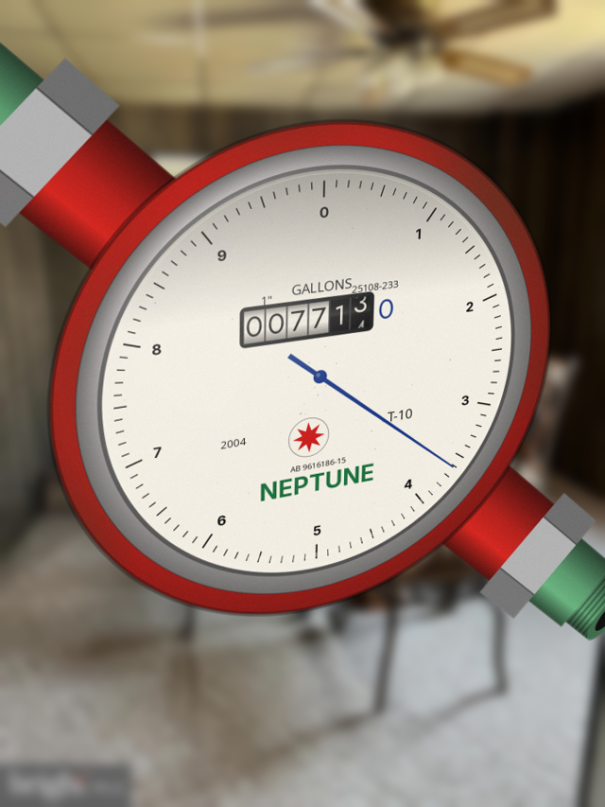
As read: 77133.6 gal
